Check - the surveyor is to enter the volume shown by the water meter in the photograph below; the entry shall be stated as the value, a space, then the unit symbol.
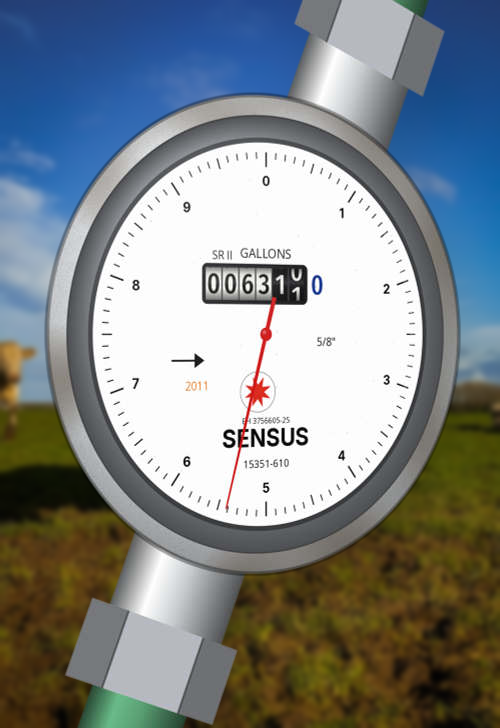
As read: 63105.4 gal
